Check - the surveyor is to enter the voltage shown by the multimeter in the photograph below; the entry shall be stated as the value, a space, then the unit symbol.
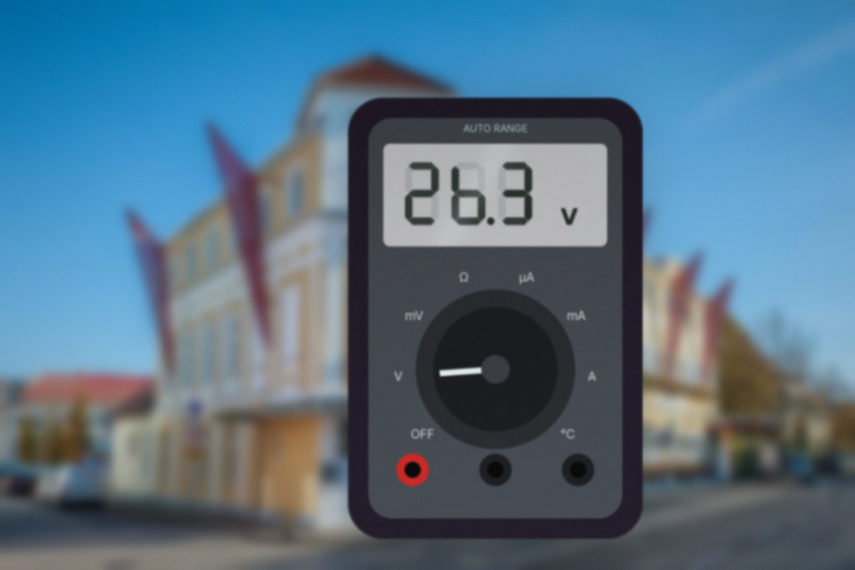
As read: 26.3 V
